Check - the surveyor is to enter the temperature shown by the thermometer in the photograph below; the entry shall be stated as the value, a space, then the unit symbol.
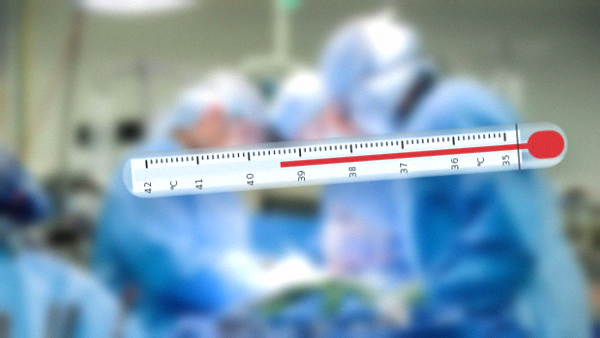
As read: 39.4 °C
